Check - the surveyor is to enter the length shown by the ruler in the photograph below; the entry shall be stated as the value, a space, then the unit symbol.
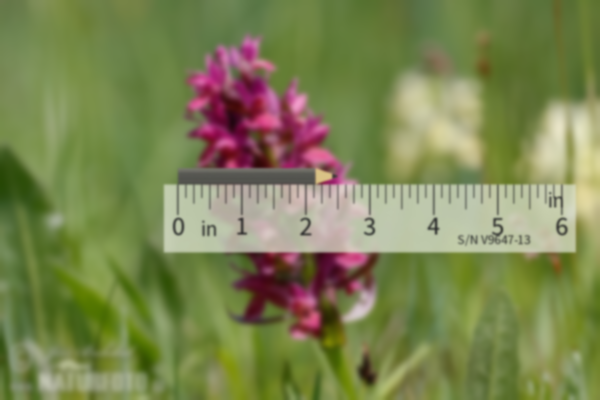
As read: 2.5 in
